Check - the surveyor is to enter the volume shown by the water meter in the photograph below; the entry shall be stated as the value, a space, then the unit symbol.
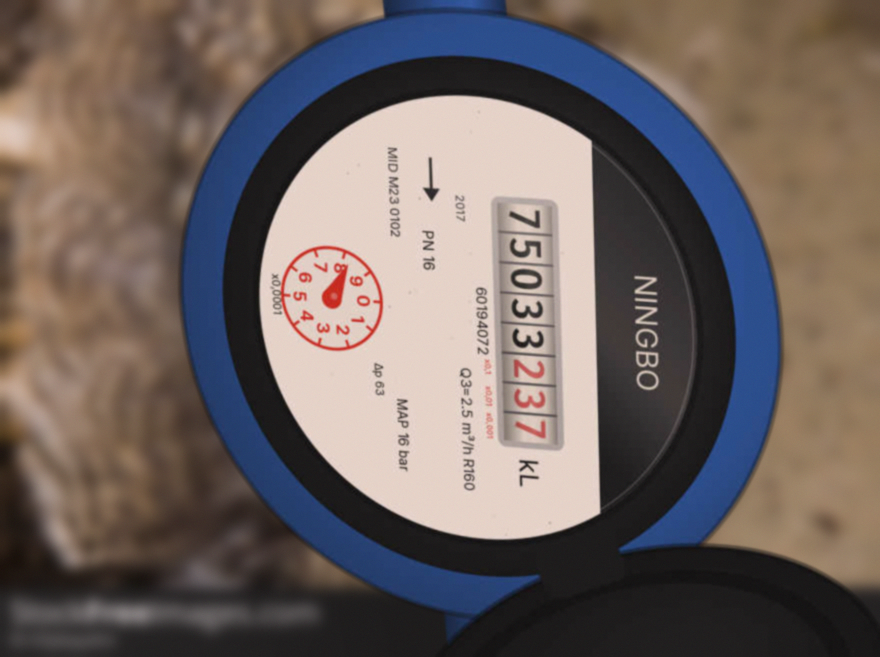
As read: 75033.2378 kL
